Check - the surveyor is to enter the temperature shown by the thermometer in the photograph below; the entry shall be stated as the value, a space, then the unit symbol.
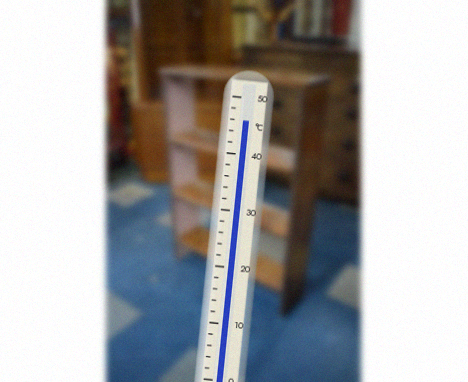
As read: 46 °C
